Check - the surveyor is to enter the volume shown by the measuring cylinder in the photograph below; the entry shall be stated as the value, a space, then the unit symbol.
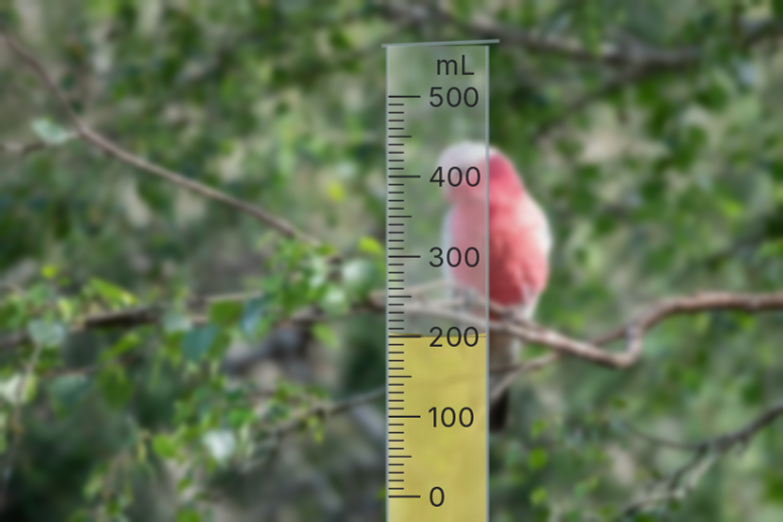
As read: 200 mL
